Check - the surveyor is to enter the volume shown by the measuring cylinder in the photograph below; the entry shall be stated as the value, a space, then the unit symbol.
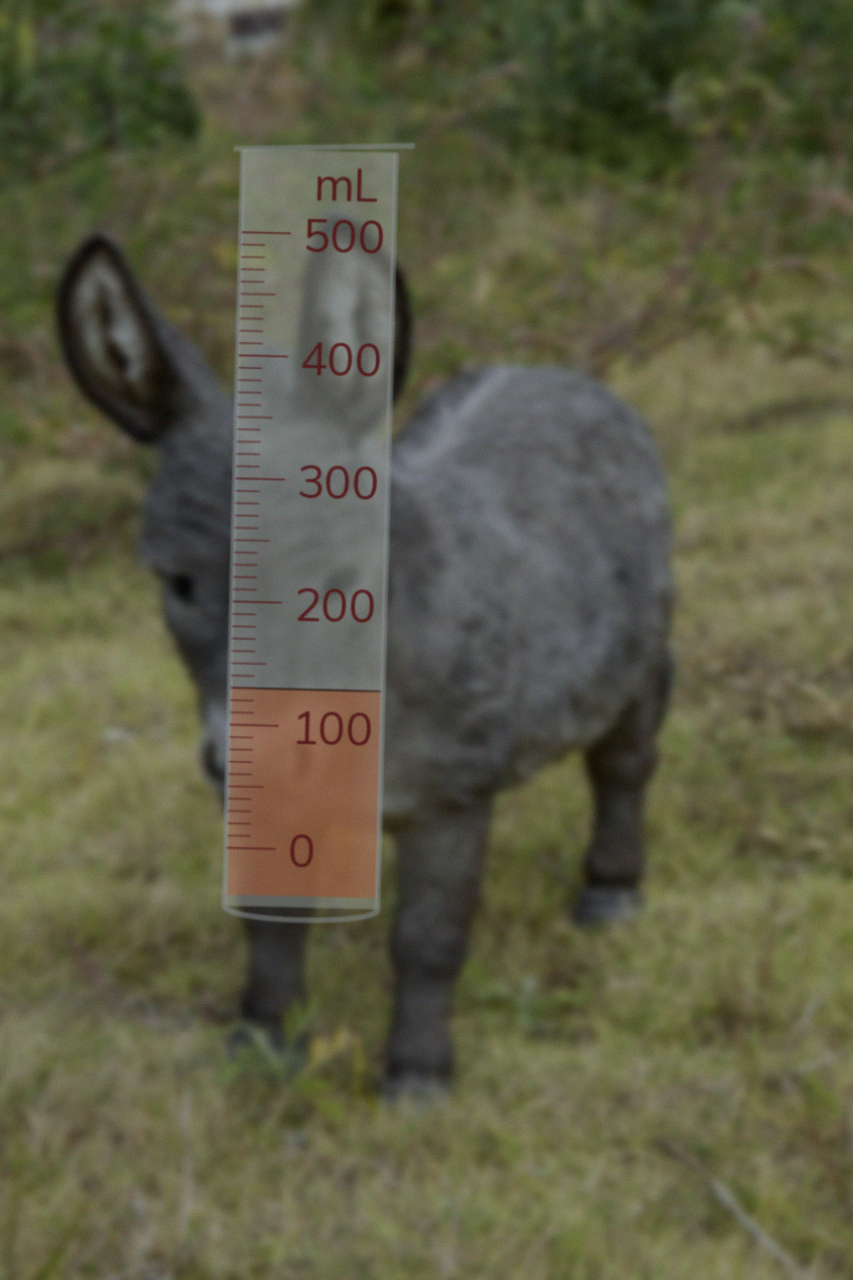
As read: 130 mL
